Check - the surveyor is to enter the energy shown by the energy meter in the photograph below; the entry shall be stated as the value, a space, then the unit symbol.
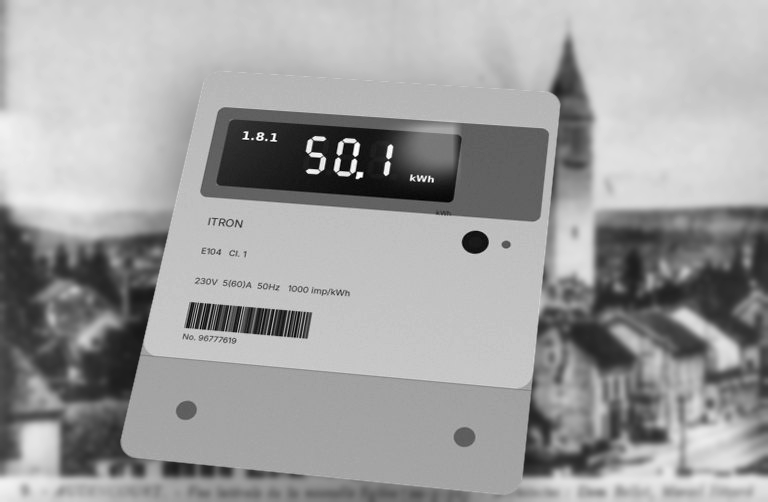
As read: 50.1 kWh
